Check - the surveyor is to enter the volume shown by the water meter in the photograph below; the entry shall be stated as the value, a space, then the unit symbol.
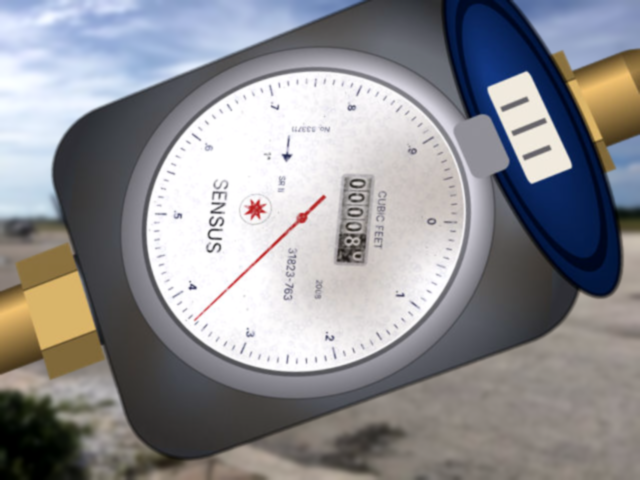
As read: 86.36 ft³
